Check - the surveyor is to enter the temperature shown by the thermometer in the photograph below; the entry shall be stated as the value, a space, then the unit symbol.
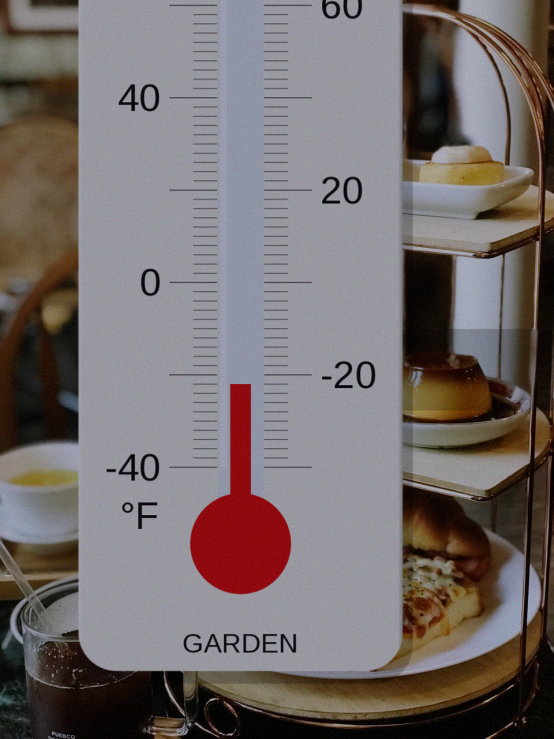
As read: -22 °F
